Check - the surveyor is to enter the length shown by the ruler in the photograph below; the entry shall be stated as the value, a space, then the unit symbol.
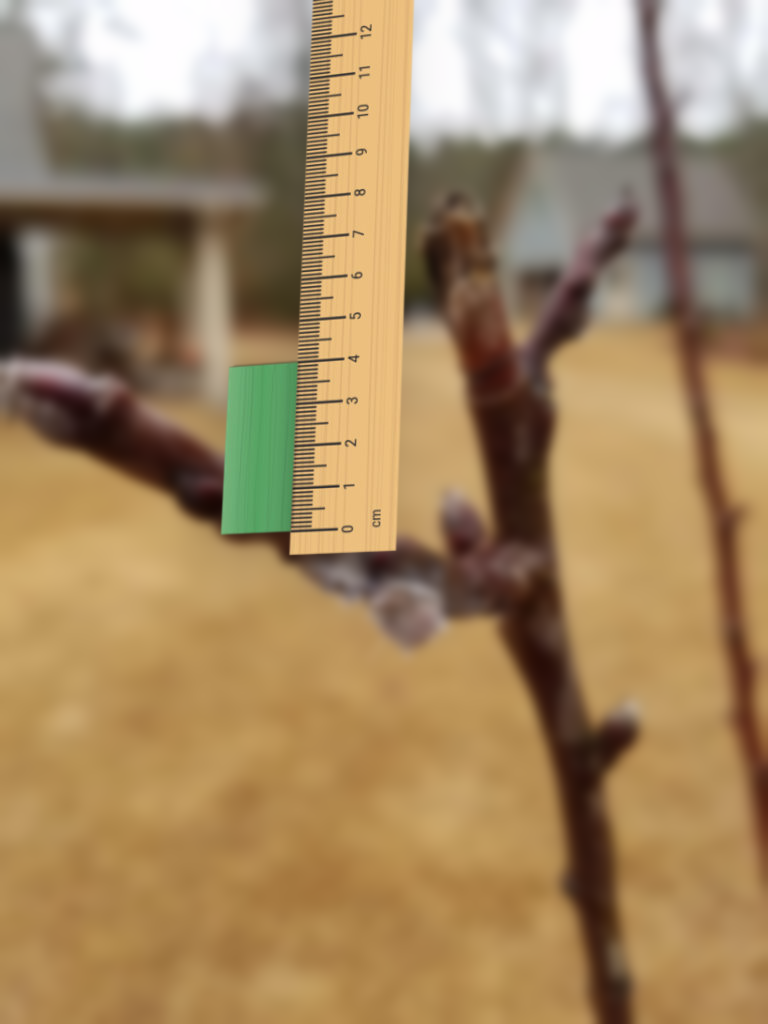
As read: 4 cm
